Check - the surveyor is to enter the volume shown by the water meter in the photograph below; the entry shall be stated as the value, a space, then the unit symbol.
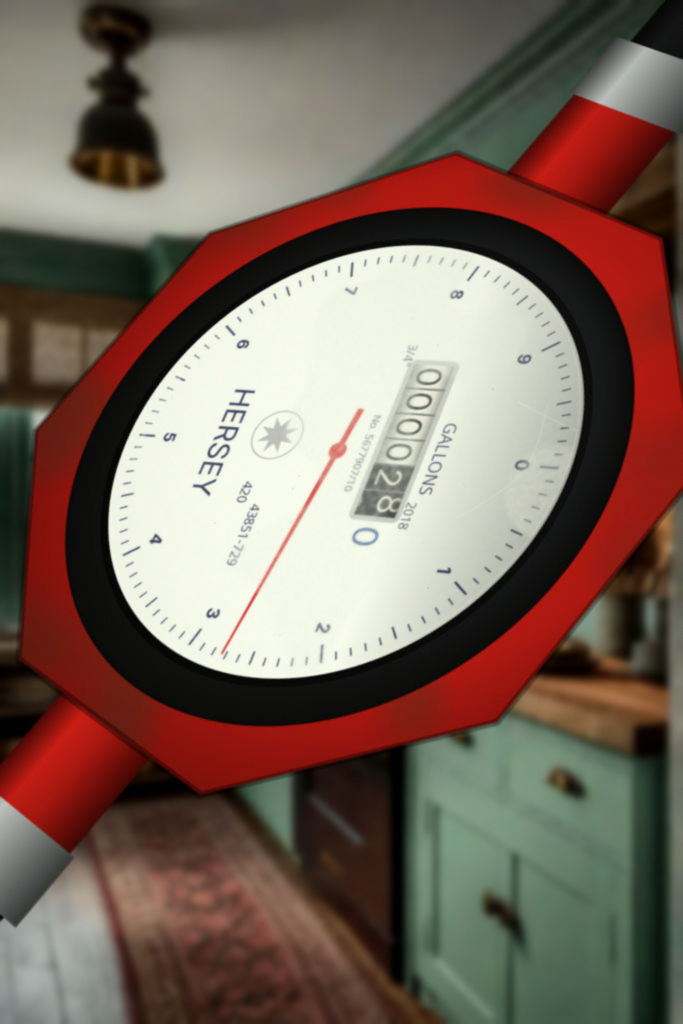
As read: 282.7 gal
